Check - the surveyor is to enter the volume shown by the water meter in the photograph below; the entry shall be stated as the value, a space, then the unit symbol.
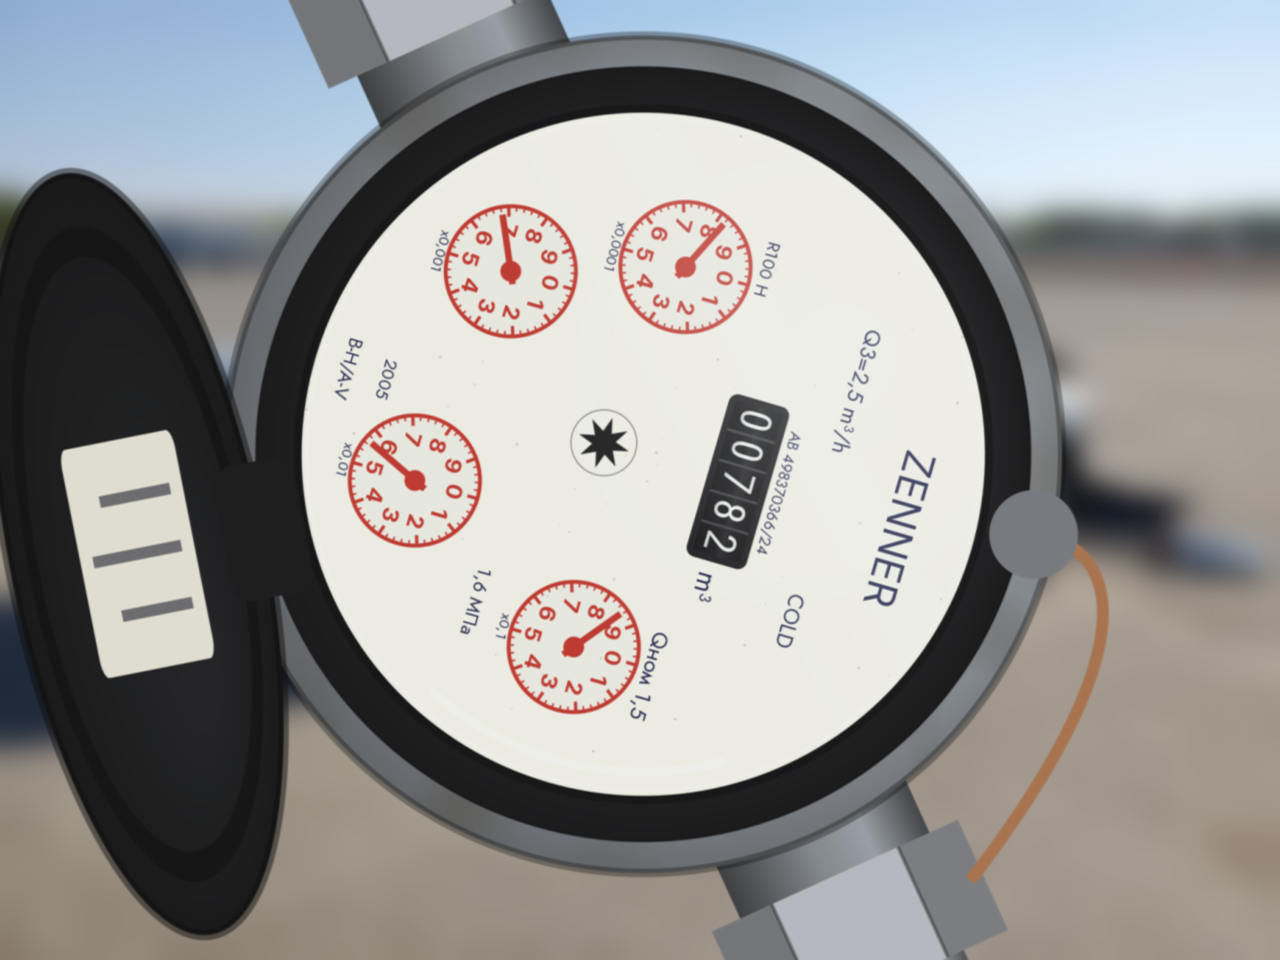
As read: 782.8568 m³
